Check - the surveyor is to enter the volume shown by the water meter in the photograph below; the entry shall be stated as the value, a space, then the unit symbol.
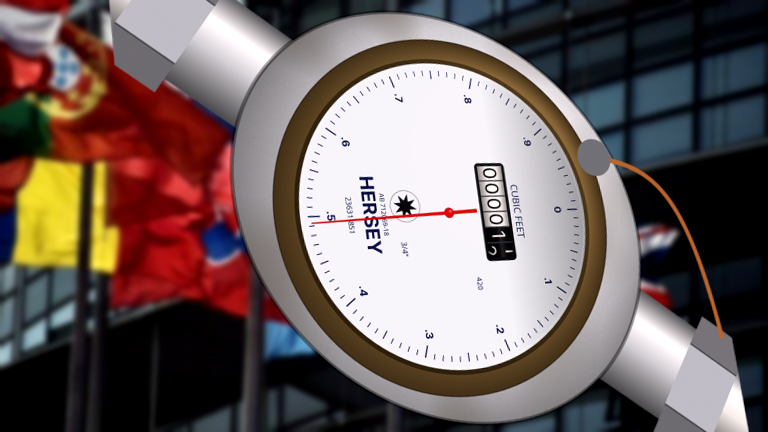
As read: 11.49 ft³
